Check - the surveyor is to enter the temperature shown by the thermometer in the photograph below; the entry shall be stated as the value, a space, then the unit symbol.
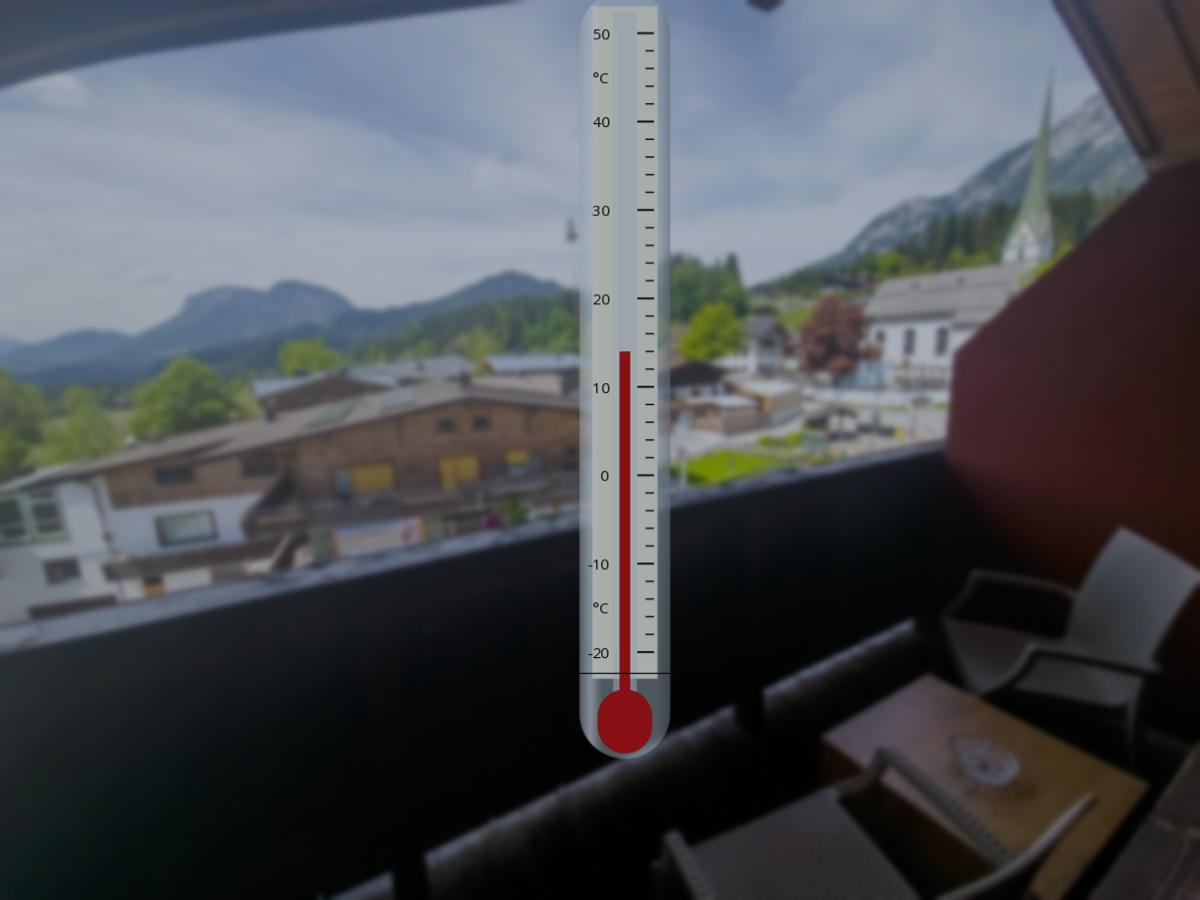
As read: 14 °C
